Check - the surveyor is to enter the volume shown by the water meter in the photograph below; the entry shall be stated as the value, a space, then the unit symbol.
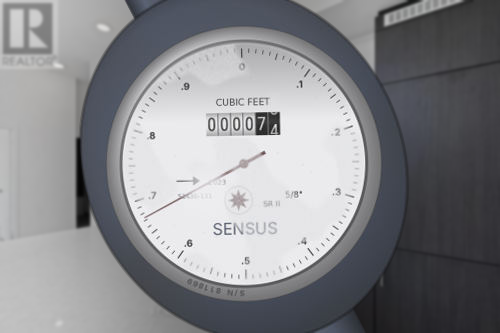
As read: 73.67 ft³
